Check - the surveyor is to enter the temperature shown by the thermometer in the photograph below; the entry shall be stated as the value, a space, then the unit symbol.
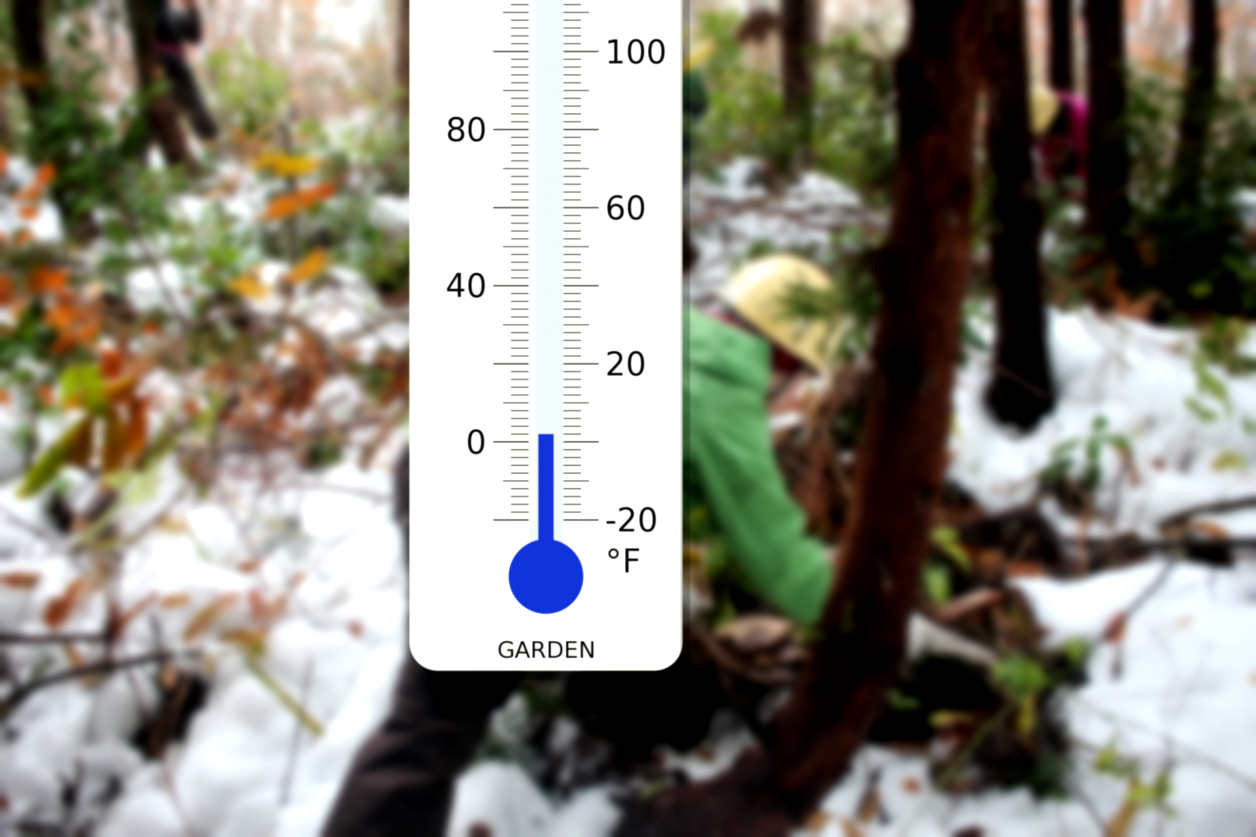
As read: 2 °F
